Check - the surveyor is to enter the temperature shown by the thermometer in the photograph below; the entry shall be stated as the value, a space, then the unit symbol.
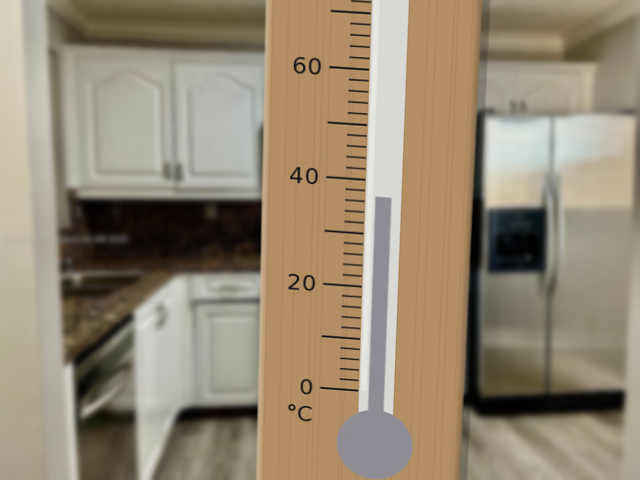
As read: 37 °C
